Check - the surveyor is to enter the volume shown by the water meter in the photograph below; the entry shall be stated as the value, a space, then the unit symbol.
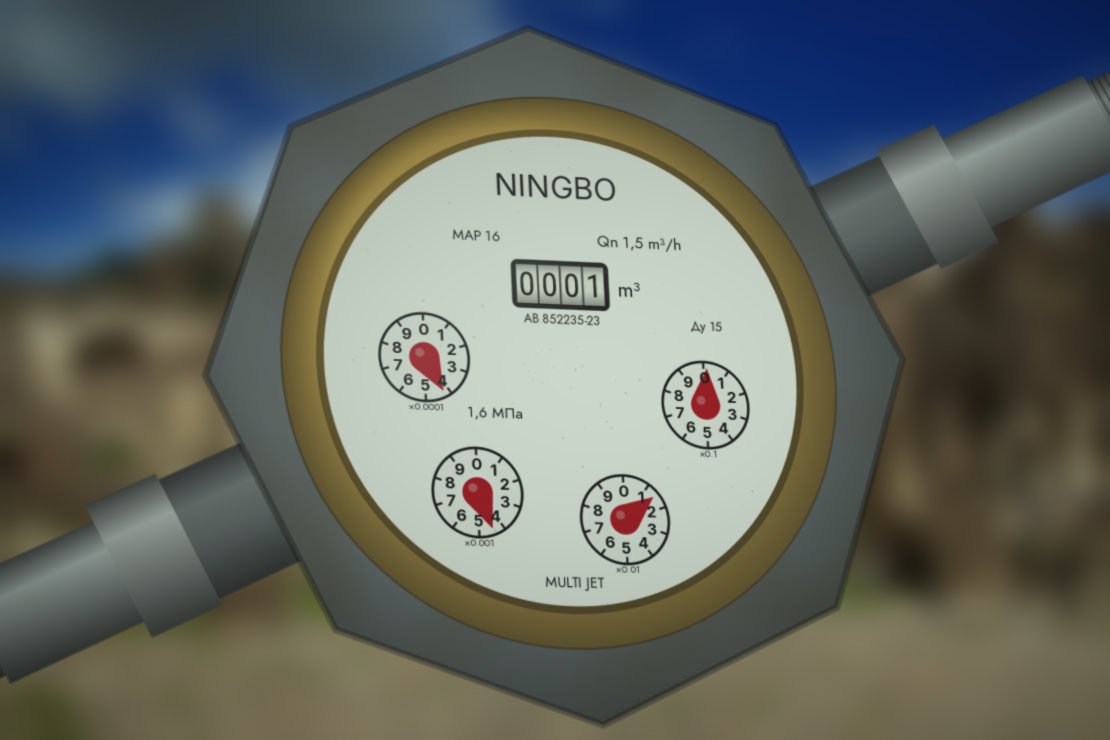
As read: 1.0144 m³
